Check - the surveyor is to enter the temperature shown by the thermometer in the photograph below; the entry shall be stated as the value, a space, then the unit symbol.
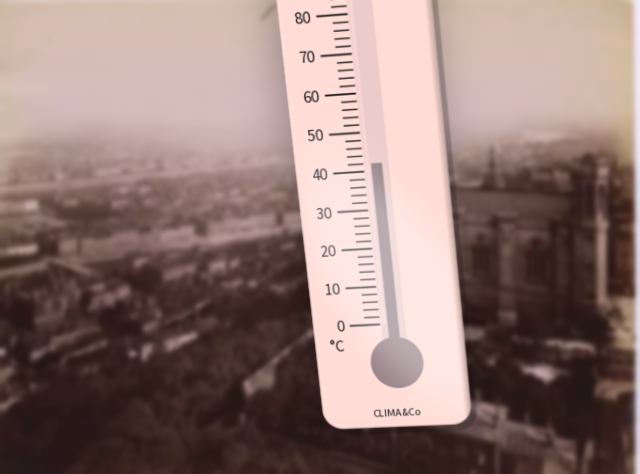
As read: 42 °C
